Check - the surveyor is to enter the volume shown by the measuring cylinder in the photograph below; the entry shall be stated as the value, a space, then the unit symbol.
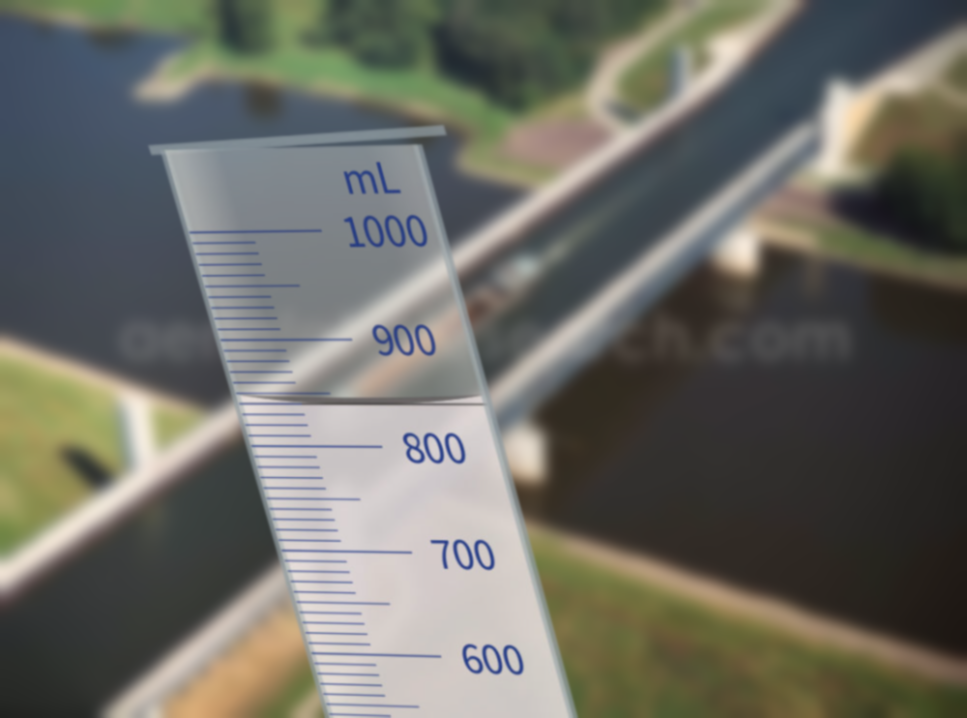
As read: 840 mL
